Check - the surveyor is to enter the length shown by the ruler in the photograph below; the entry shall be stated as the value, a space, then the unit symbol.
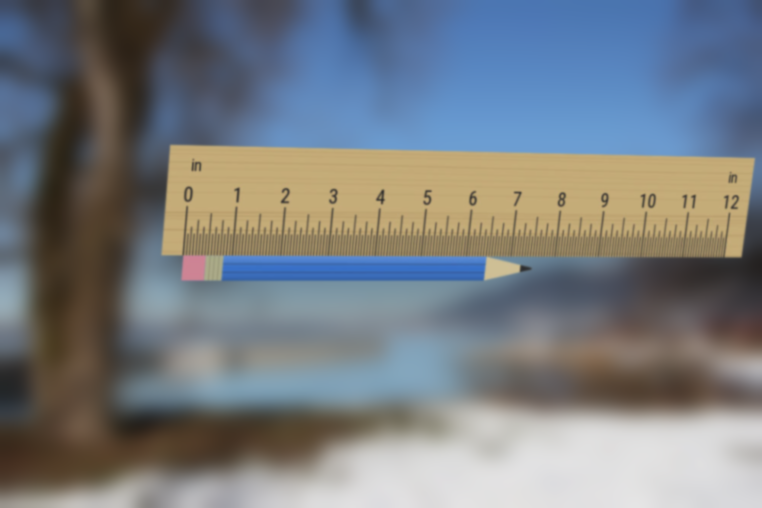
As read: 7.5 in
